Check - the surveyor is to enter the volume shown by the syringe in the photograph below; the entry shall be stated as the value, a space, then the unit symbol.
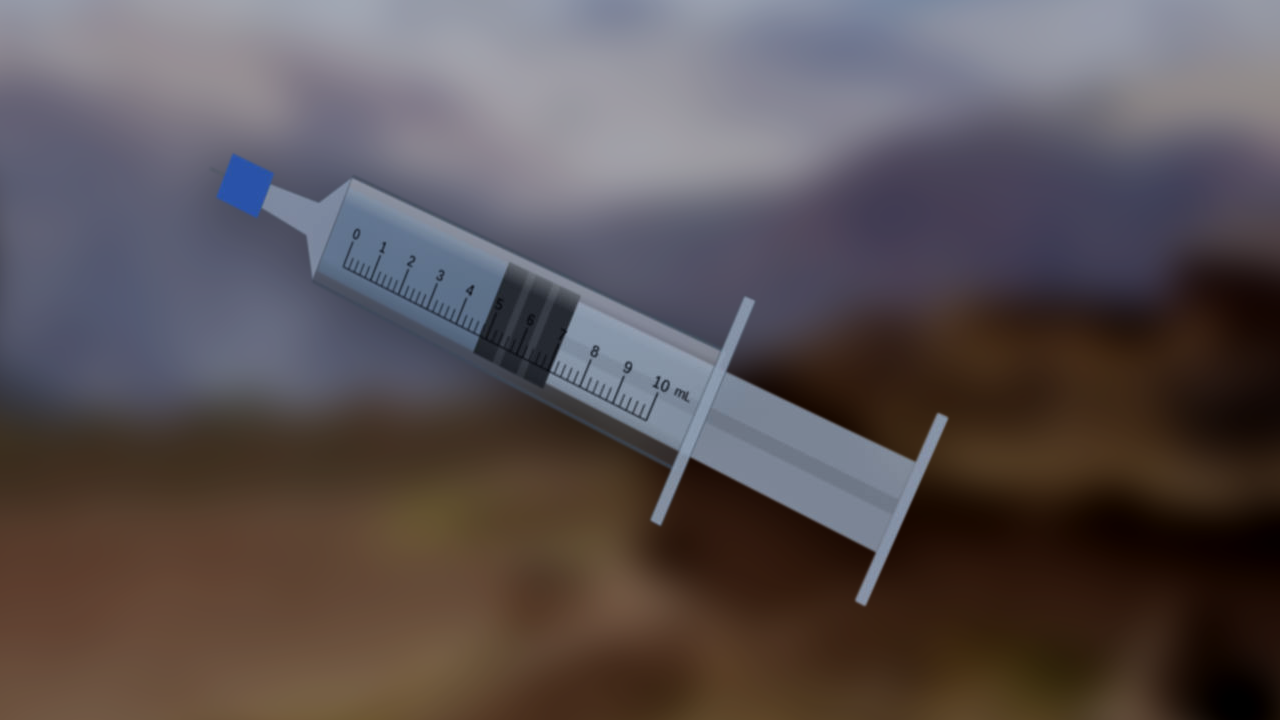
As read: 4.8 mL
